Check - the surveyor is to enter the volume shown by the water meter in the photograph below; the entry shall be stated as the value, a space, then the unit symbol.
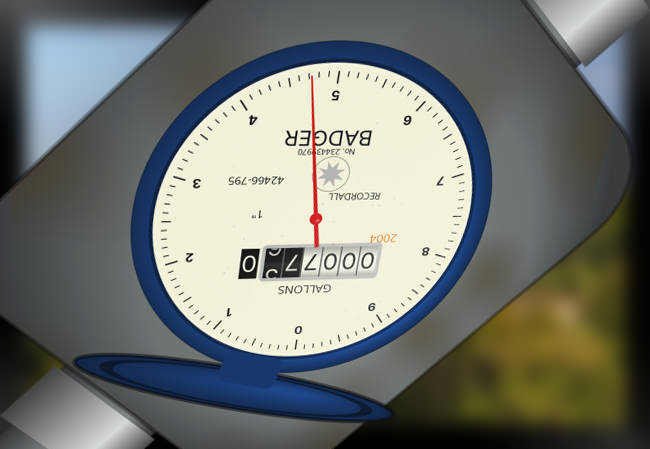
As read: 7754.7 gal
